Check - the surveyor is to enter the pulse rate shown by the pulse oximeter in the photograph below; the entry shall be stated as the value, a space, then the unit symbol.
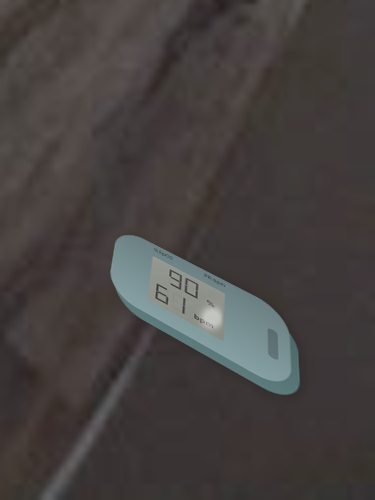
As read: 61 bpm
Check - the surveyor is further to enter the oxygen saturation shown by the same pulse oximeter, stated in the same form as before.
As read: 90 %
